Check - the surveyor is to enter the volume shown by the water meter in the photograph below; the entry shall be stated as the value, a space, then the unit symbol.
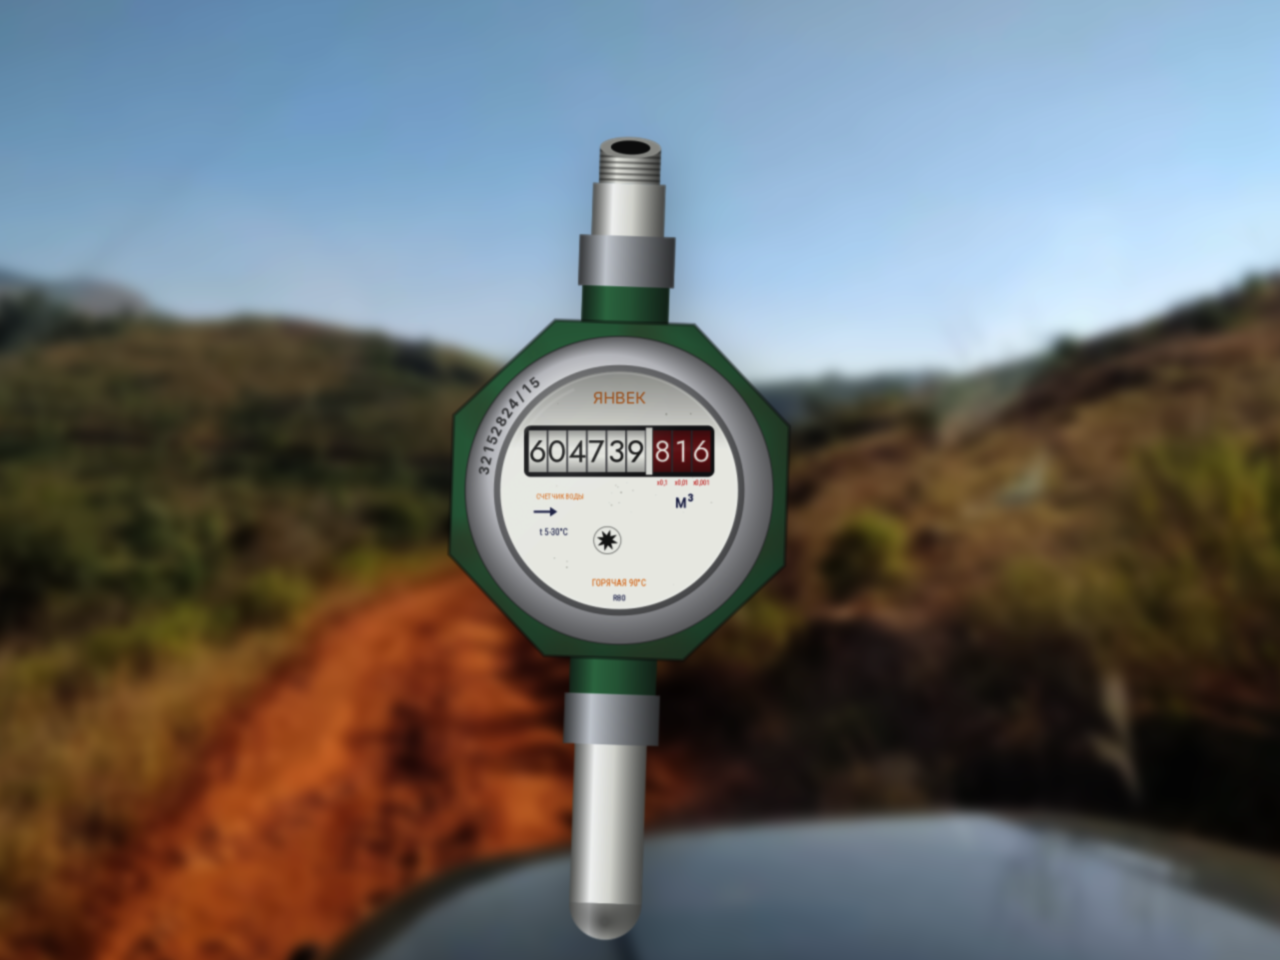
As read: 604739.816 m³
